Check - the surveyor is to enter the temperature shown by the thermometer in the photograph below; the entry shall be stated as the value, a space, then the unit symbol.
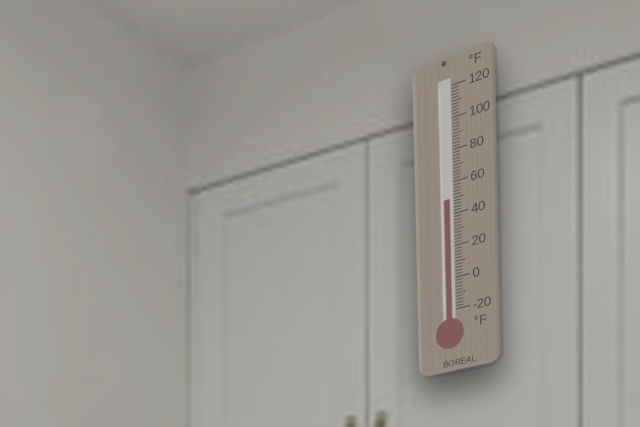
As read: 50 °F
